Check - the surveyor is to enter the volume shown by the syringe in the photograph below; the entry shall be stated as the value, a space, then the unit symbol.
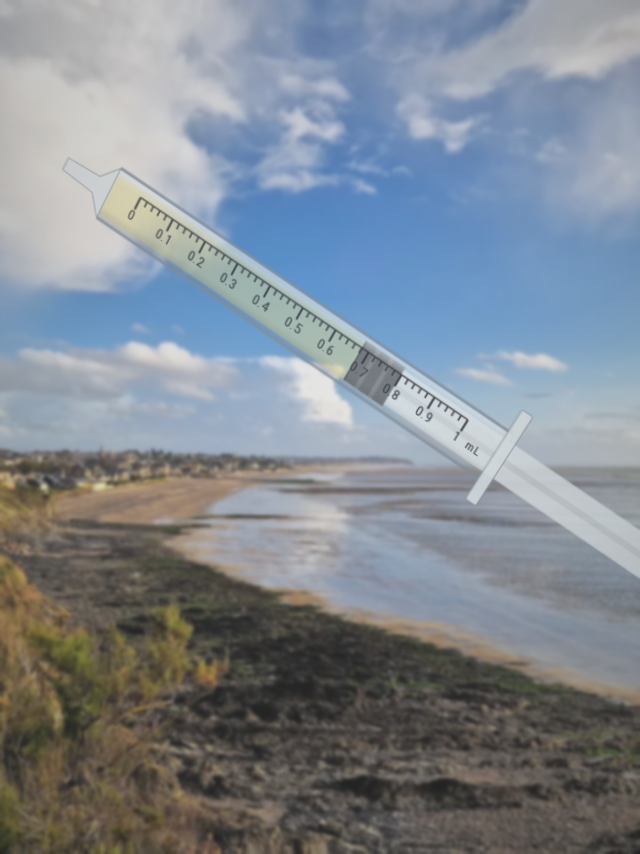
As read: 0.68 mL
